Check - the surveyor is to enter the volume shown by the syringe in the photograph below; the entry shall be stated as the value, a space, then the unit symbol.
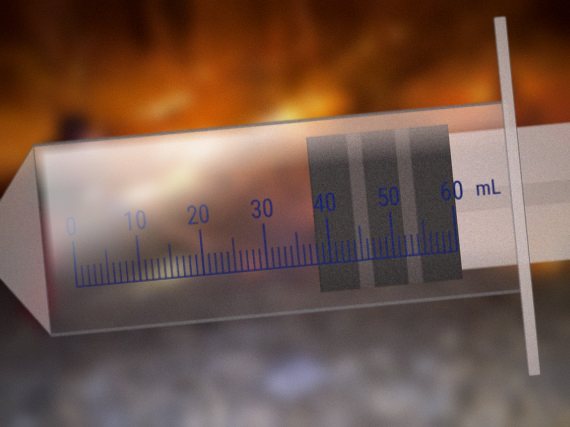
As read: 38 mL
